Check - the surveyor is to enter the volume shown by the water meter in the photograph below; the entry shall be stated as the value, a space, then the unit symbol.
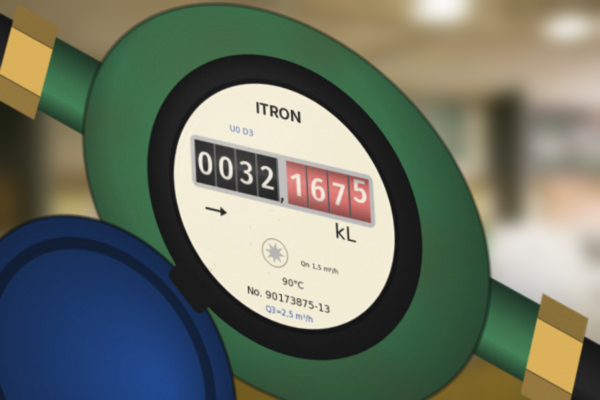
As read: 32.1675 kL
